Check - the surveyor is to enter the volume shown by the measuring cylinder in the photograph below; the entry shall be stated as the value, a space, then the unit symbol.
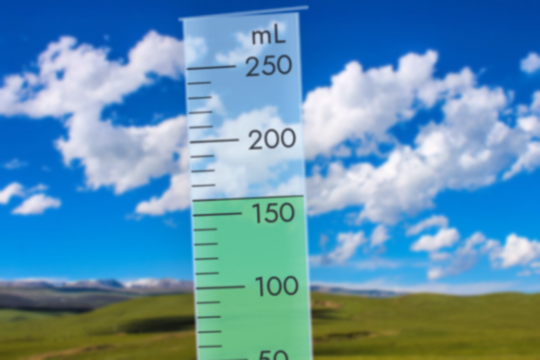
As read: 160 mL
